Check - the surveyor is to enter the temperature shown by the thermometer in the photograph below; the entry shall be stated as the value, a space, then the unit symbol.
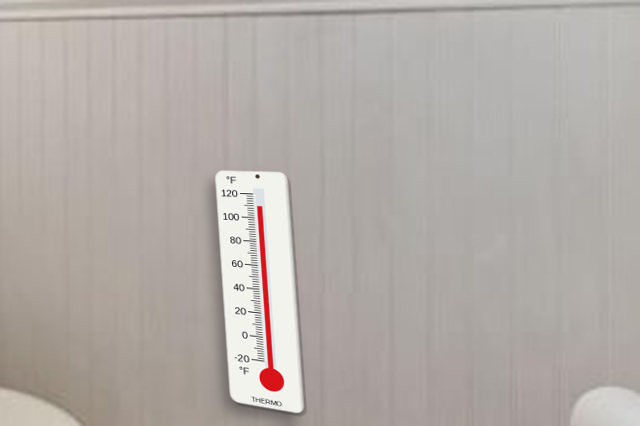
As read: 110 °F
